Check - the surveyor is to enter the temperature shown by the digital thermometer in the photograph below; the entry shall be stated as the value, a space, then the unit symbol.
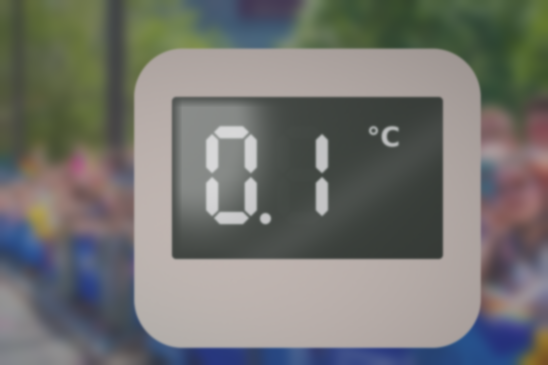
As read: 0.1 °C
